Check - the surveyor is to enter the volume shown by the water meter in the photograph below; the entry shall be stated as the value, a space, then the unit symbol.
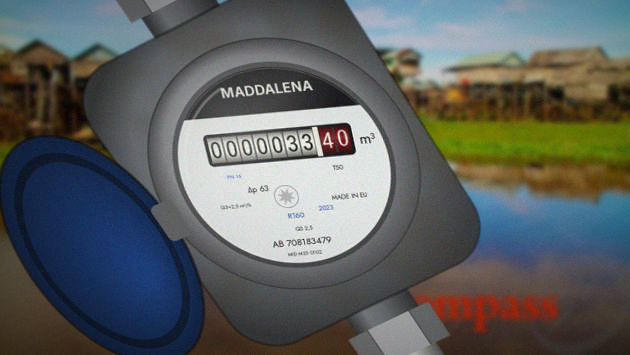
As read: 33.40 m³
